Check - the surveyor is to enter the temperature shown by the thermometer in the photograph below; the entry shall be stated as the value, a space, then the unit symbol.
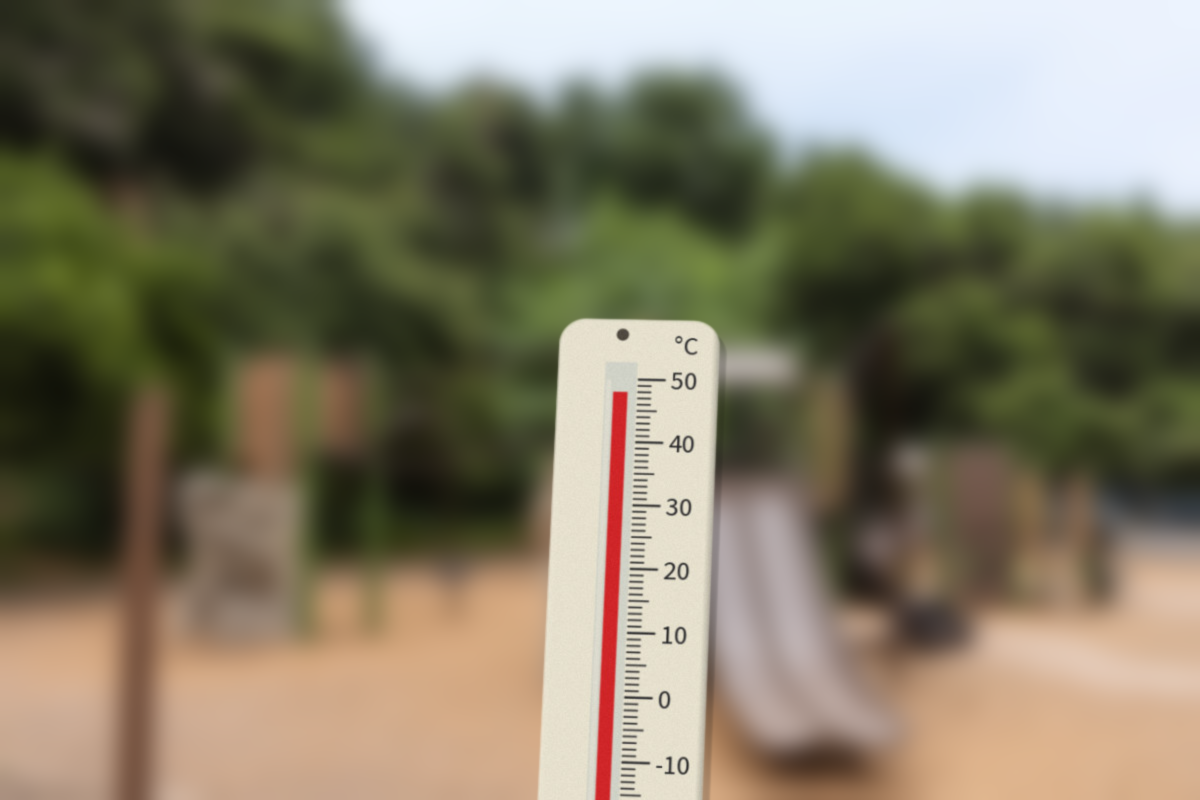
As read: 48 °C
